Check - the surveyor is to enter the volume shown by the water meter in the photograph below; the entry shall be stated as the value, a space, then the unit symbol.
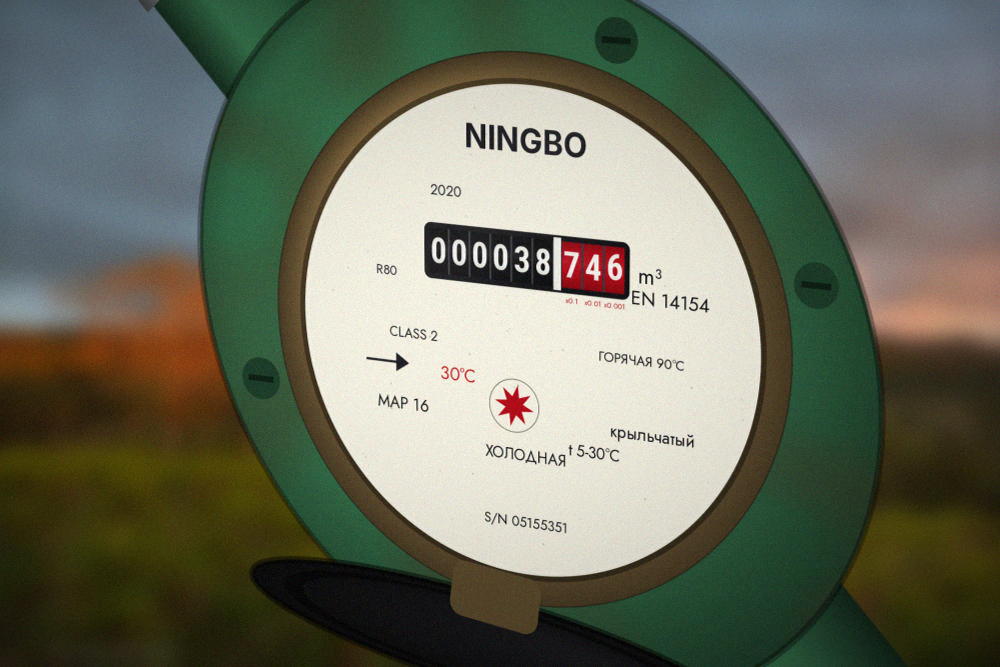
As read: 38.746 m³
